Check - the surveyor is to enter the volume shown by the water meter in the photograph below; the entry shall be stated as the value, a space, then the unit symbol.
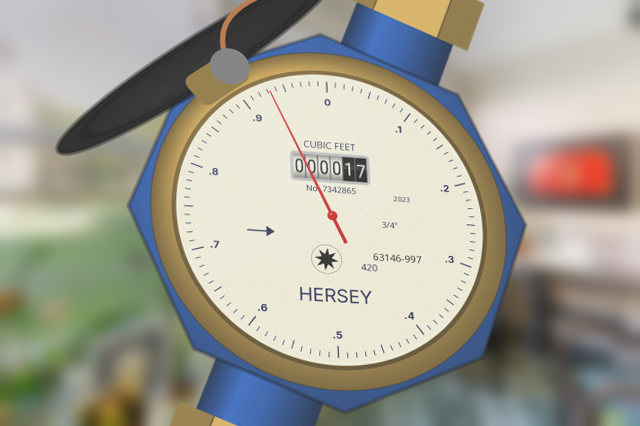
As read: 16.93 ft³
